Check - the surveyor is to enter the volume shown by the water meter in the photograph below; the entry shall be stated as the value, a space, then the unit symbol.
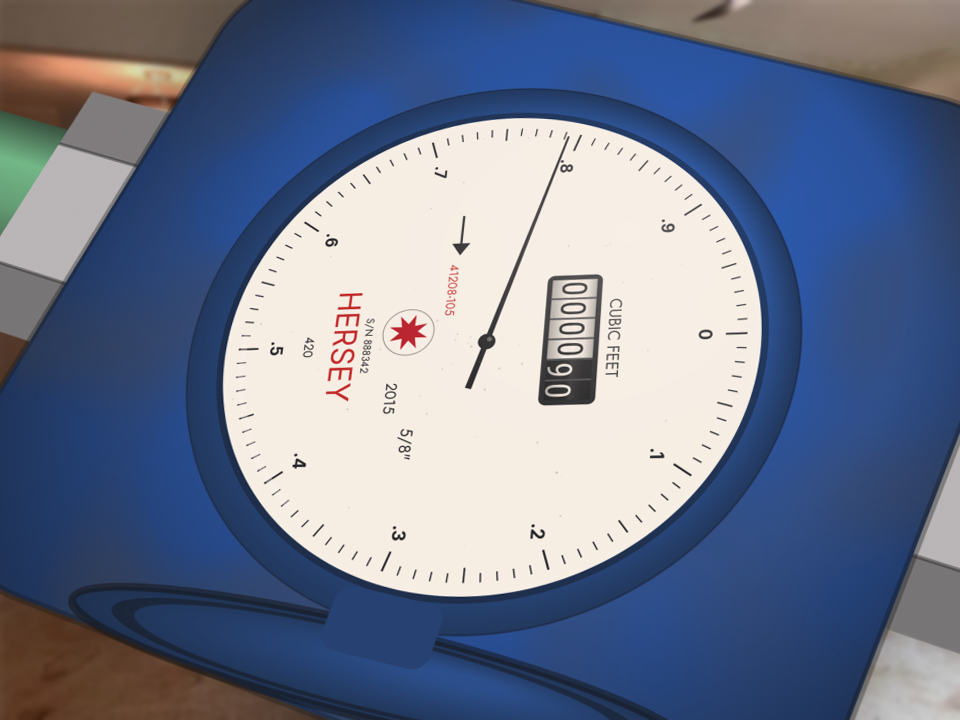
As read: 89.79 ft³
